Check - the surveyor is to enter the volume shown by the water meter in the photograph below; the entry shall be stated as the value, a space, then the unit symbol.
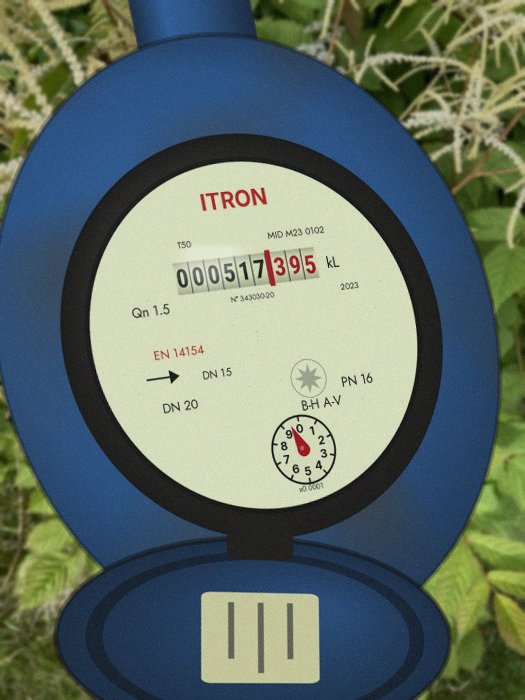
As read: 517.3949 kL
